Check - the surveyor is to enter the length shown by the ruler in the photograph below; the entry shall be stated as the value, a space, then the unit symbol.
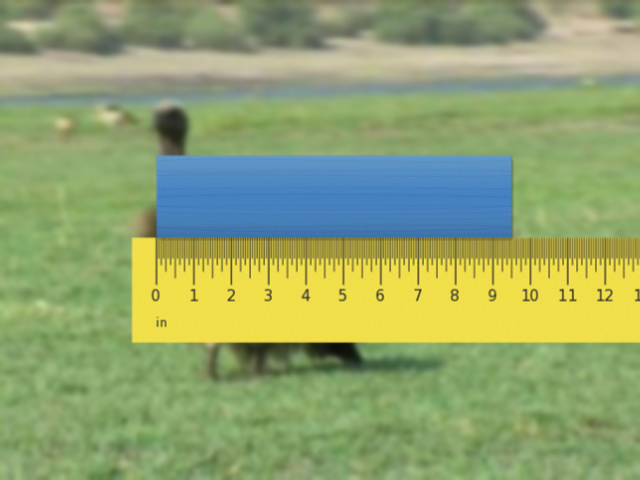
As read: 9.5 in
